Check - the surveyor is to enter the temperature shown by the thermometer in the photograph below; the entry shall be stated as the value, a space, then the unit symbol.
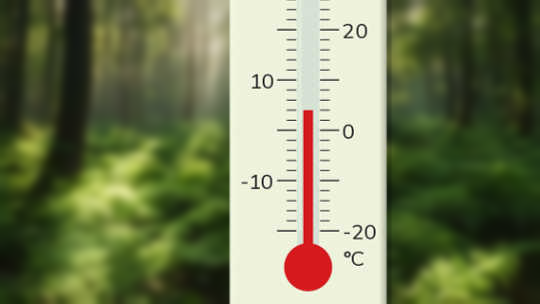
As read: 4 °C
